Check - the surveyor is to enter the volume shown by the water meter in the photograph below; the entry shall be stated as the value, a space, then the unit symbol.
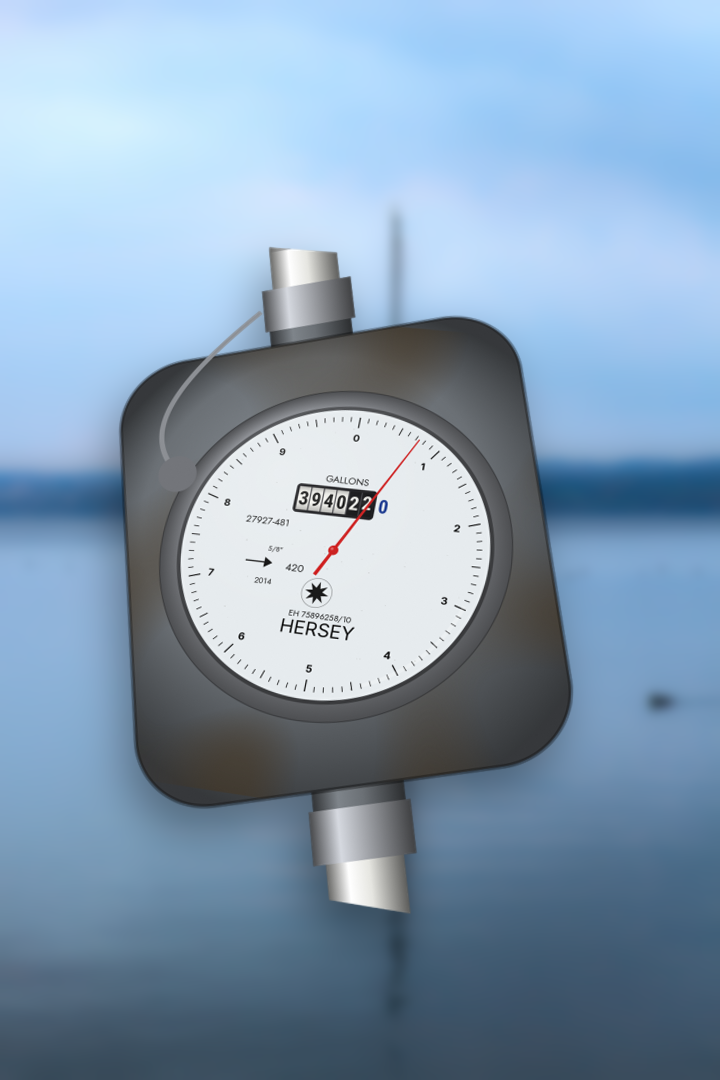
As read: 3940220.7 gal
